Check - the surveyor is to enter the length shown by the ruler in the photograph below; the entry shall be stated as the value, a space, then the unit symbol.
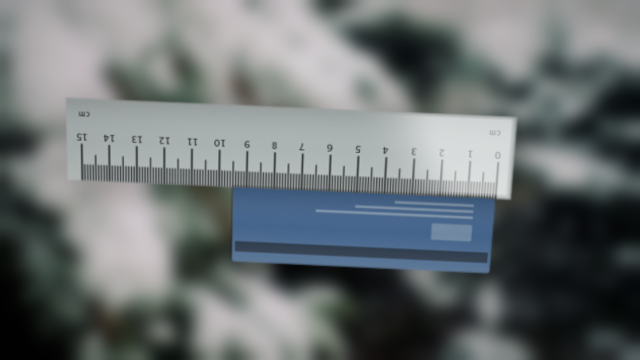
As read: 9.5 cm
